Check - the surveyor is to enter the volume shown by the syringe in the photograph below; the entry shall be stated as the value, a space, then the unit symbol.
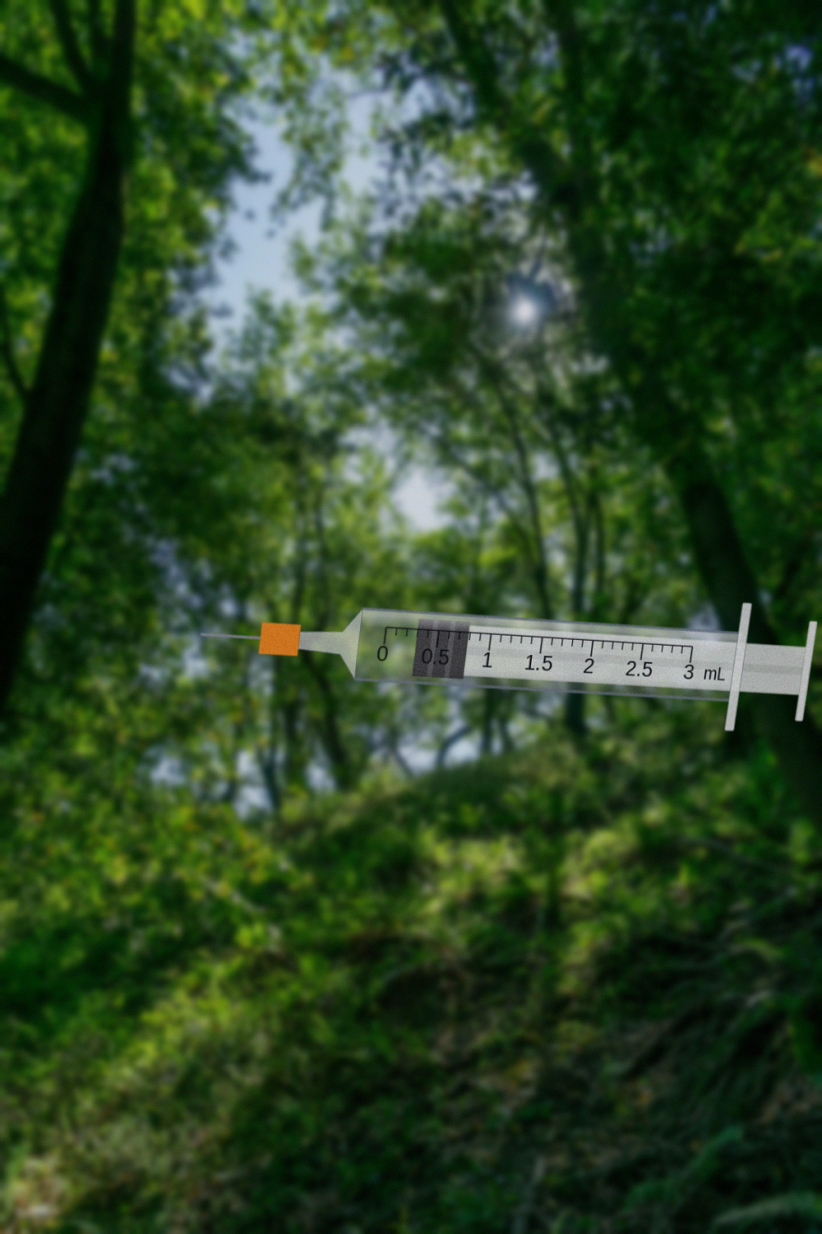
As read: 0.3 mL
